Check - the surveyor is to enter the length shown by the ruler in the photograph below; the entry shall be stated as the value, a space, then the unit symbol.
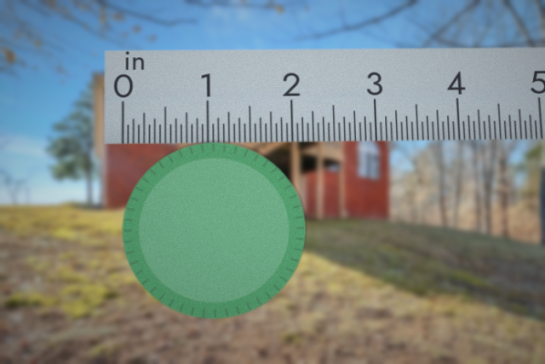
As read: 2.125 in
